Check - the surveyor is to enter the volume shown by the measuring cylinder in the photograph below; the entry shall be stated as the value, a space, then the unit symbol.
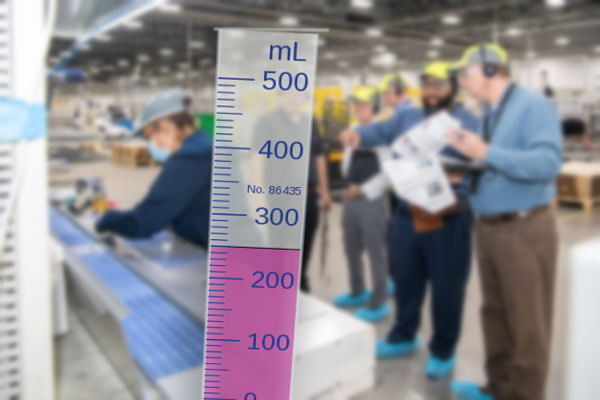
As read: 250 mL
